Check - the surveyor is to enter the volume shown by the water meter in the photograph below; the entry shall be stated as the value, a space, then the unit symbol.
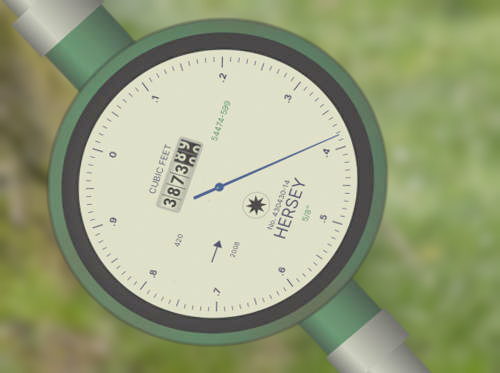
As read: 387389.38 ft³
